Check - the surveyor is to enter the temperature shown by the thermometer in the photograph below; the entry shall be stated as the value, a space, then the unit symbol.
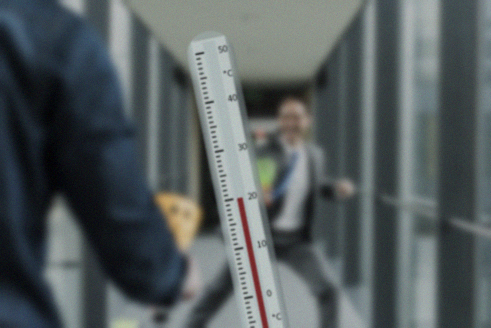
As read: 20 °C
